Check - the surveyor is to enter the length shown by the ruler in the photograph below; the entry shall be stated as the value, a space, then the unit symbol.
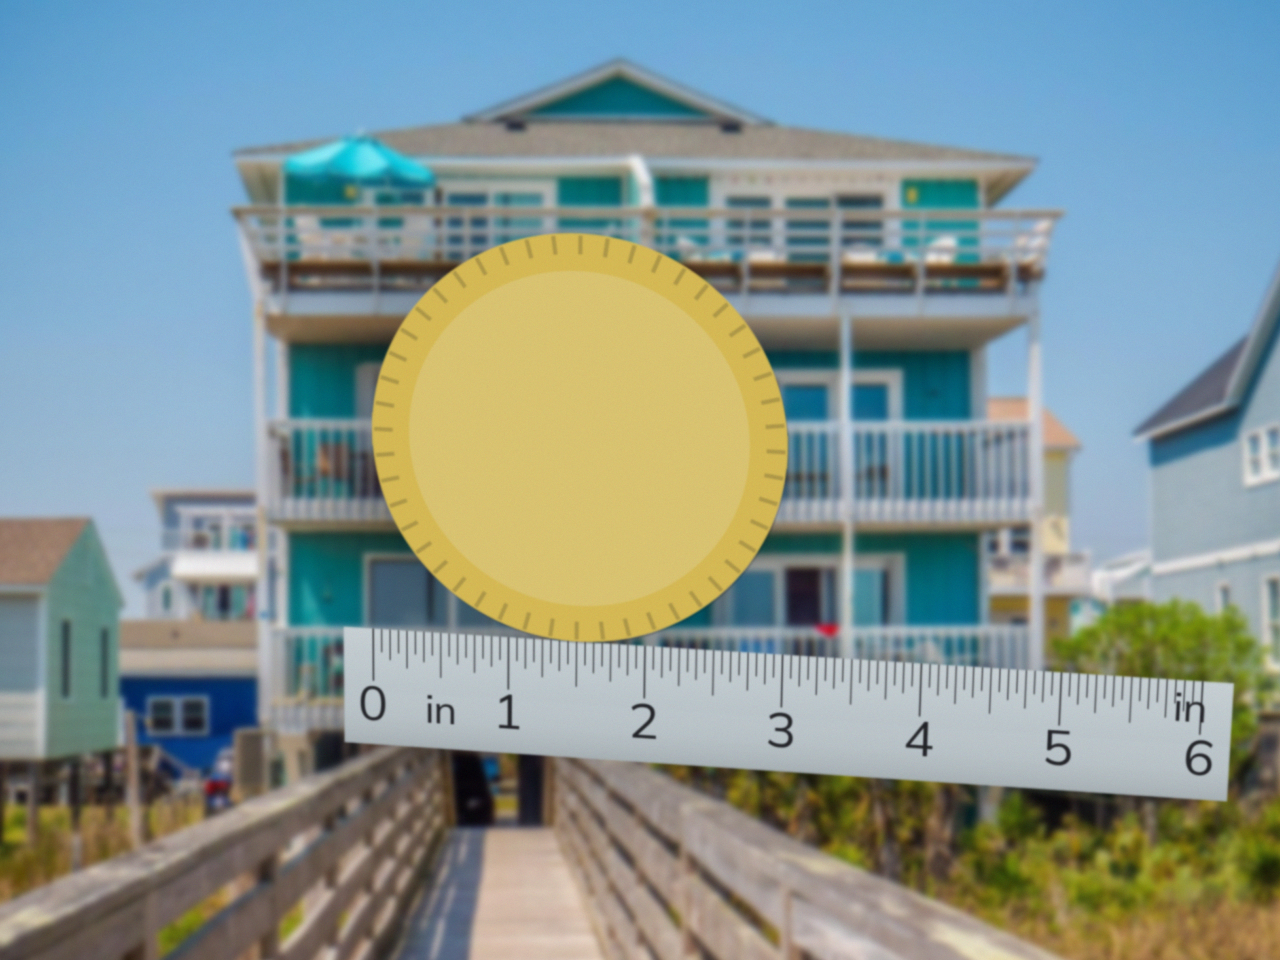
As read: 3 in
